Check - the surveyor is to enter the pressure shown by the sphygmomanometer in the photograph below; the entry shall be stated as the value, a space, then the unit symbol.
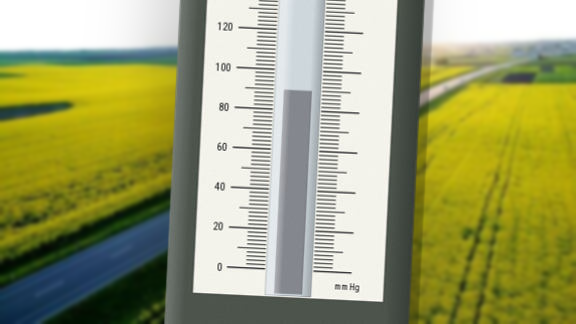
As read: 90 mmHg
